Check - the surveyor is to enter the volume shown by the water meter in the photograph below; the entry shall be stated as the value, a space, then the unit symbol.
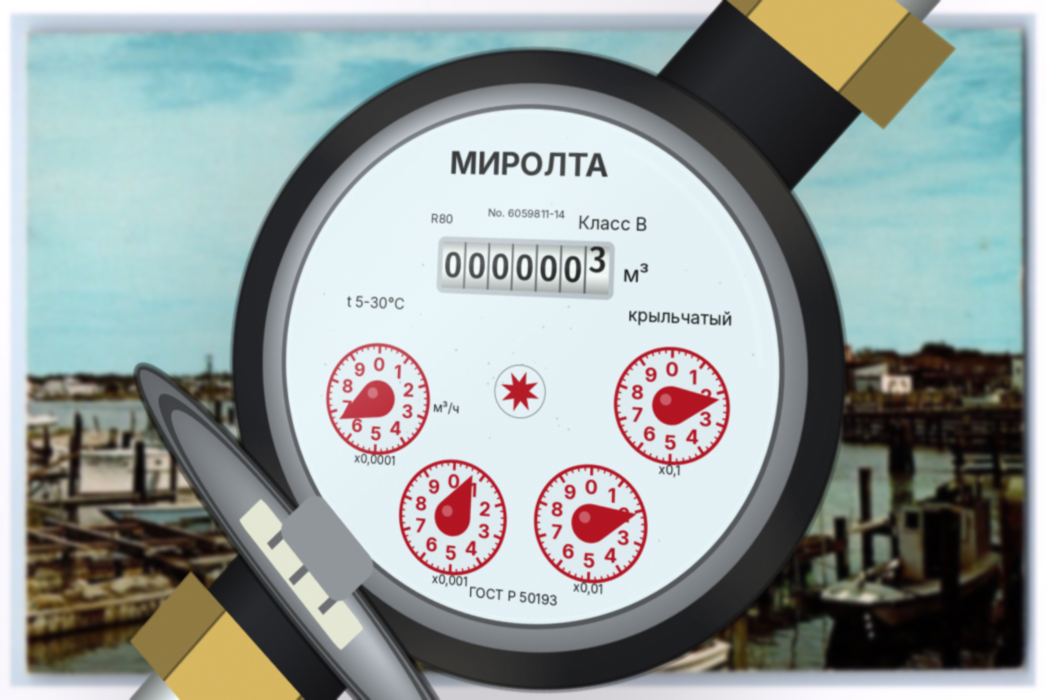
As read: 3.2206 m³
